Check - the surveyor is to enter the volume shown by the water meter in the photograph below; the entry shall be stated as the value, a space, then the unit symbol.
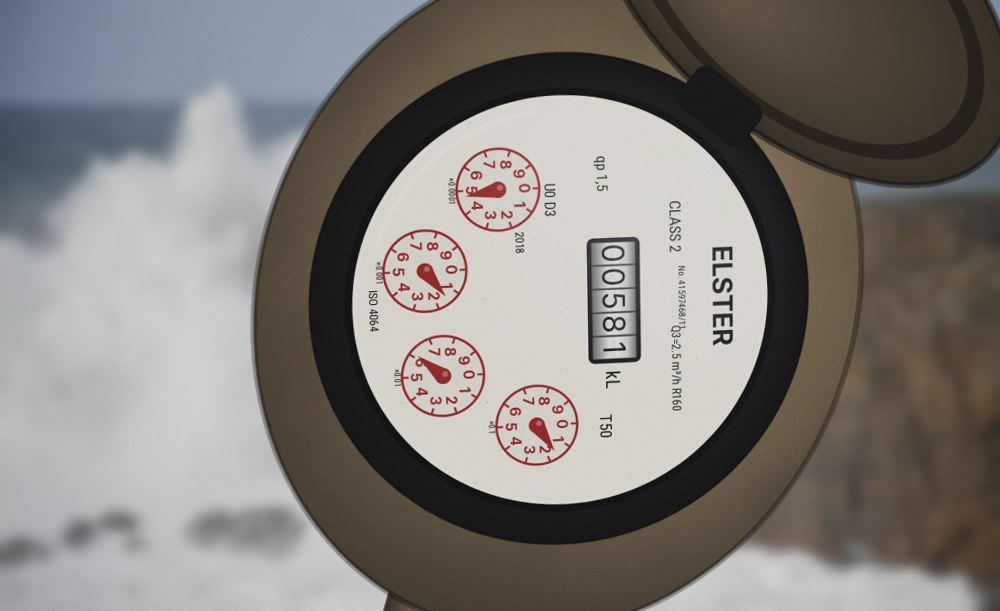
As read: 581.1614 kL
